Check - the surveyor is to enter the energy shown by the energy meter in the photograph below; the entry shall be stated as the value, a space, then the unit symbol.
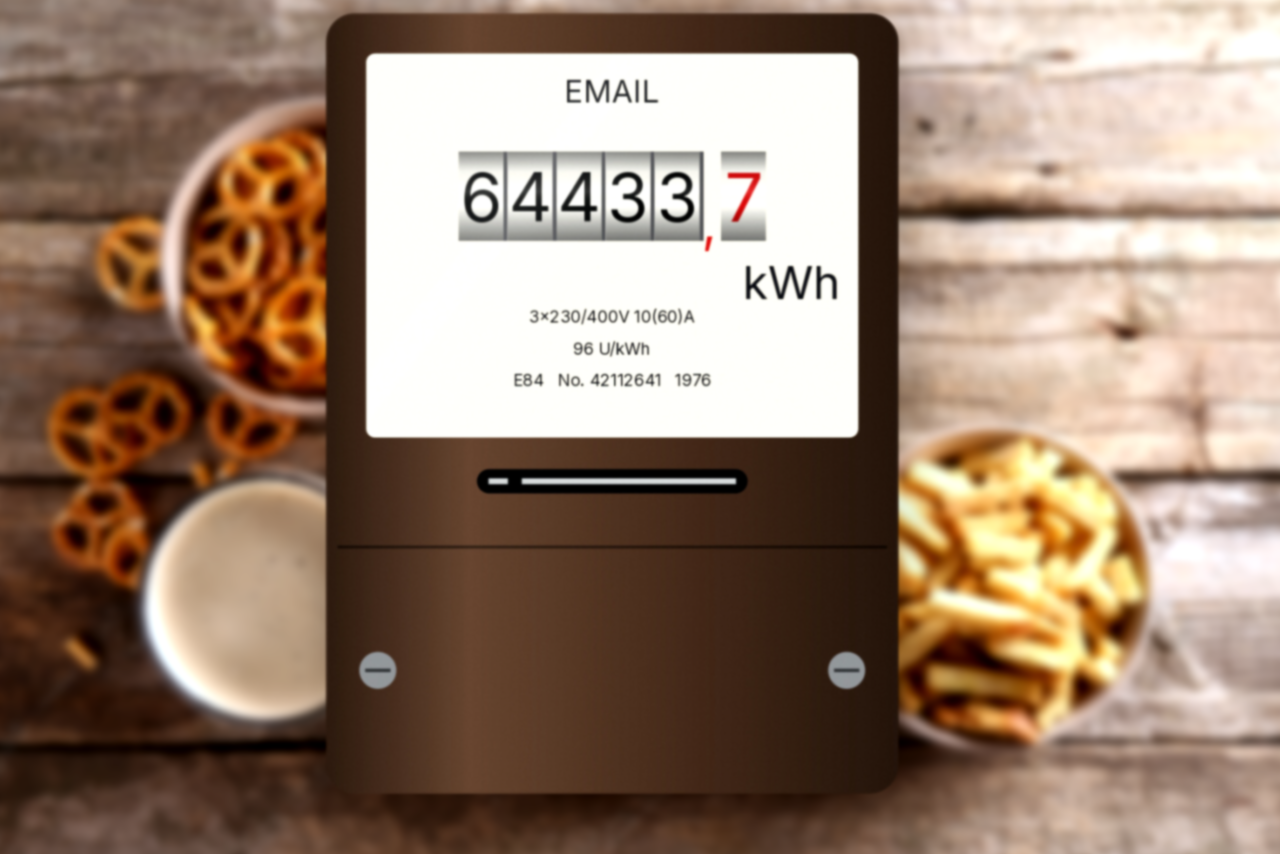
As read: 64433.7 kWh
